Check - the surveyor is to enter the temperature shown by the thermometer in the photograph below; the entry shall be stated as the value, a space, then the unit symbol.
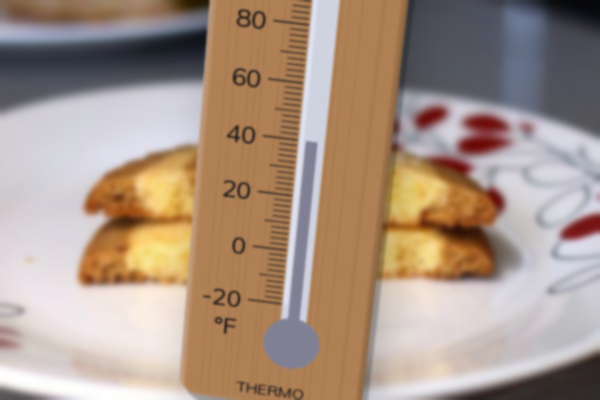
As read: 40 °F
